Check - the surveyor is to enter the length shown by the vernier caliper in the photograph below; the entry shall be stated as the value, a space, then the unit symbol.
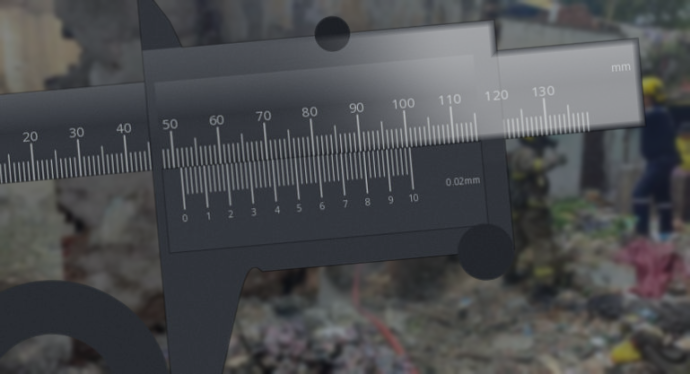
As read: 51.5 mm
